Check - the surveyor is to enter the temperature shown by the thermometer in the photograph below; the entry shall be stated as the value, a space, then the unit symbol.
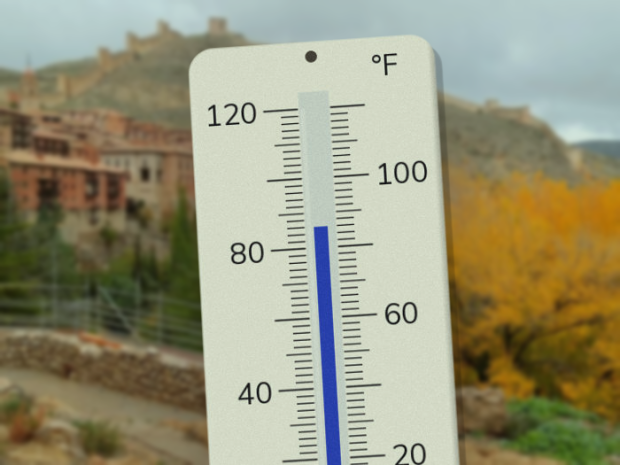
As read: 86 °F
